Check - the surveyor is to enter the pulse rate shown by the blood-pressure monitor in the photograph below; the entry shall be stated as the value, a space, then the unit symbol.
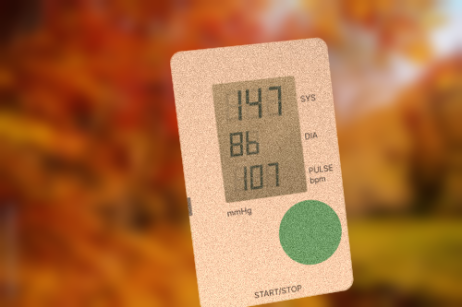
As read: 107 bpm
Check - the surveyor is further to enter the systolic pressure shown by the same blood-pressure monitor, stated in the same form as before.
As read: 147 mmHg
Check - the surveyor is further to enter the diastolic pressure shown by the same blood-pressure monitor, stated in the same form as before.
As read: 86 mmHg
